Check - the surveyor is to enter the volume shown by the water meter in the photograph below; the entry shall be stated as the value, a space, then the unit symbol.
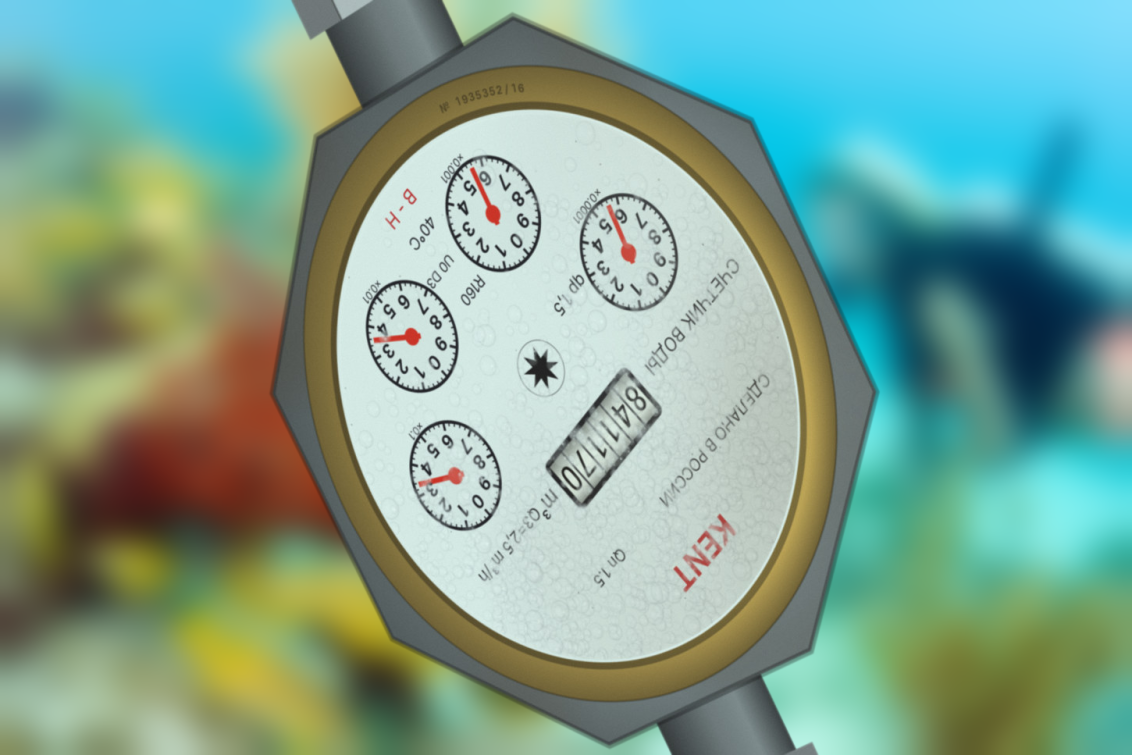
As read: 841170.3355 m³
